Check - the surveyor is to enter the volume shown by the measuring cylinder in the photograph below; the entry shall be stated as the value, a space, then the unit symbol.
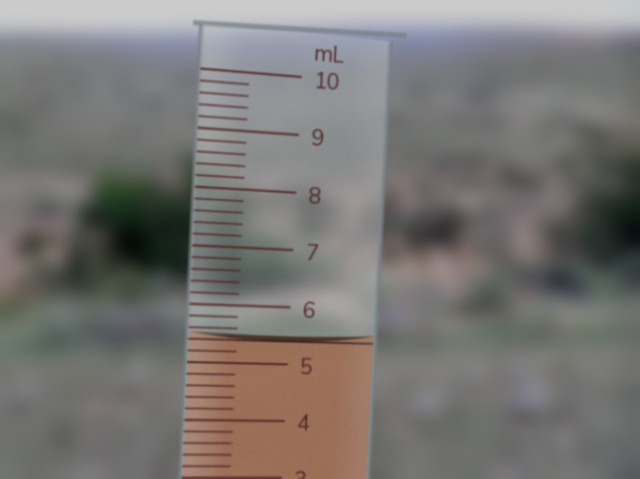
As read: 5.4 mL
